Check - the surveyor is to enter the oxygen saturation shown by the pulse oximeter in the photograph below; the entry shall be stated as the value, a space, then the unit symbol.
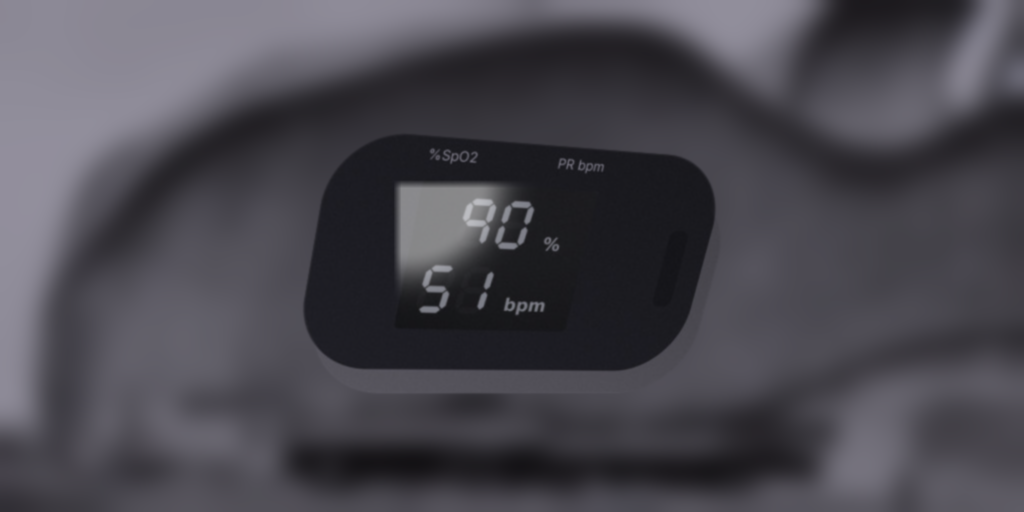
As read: 90 %
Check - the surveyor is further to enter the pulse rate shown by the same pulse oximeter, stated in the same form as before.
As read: 51 bpm
